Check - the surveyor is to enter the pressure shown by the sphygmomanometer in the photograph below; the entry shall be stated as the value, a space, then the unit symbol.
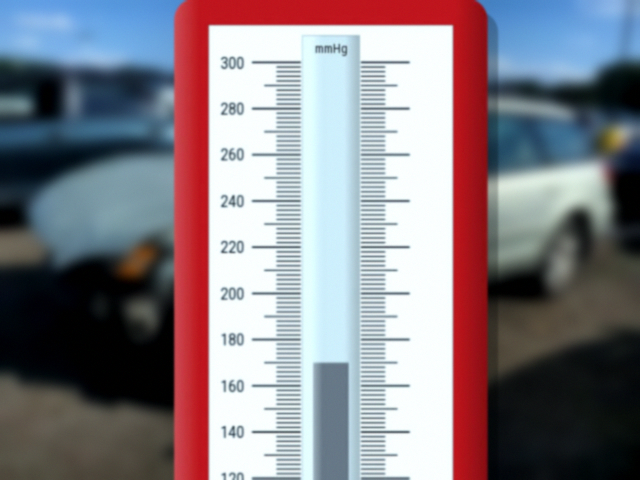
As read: 170 mmHg
